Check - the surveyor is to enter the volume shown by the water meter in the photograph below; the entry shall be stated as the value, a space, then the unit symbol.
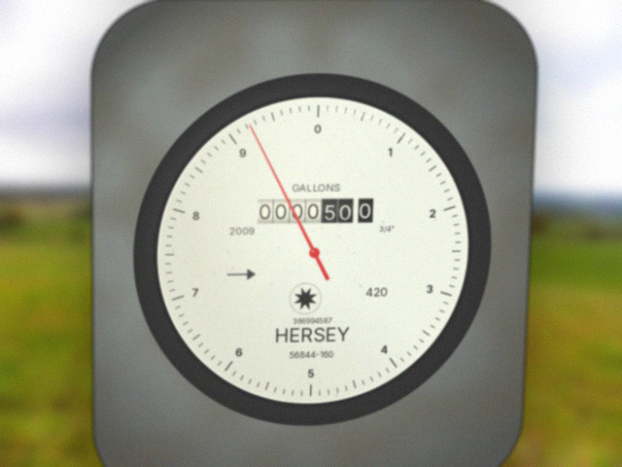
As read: 499.2 gal
